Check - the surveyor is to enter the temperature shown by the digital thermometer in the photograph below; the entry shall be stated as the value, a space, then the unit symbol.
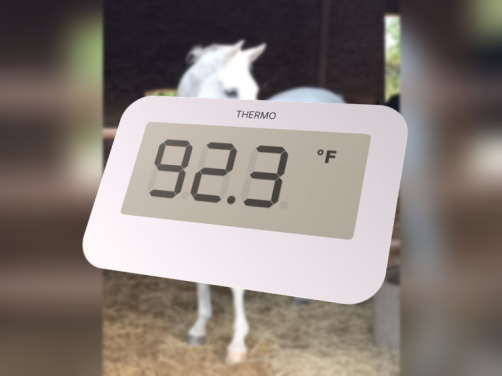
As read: 92.3 °F
